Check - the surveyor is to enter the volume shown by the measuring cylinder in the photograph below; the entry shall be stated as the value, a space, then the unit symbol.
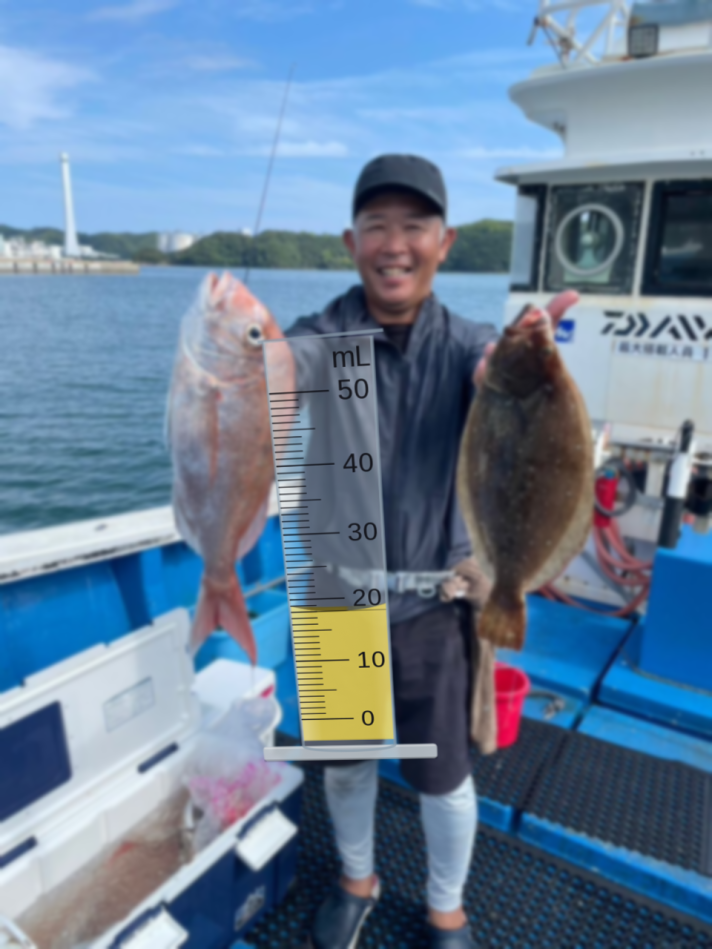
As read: 18 mL
